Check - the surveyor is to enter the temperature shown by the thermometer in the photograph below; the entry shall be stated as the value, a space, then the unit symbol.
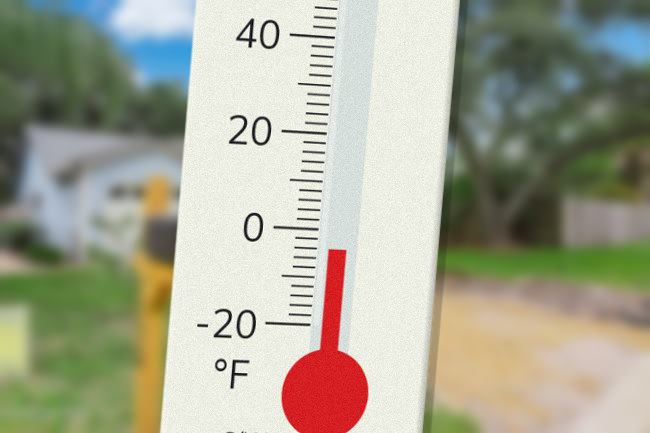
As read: -4 °F
